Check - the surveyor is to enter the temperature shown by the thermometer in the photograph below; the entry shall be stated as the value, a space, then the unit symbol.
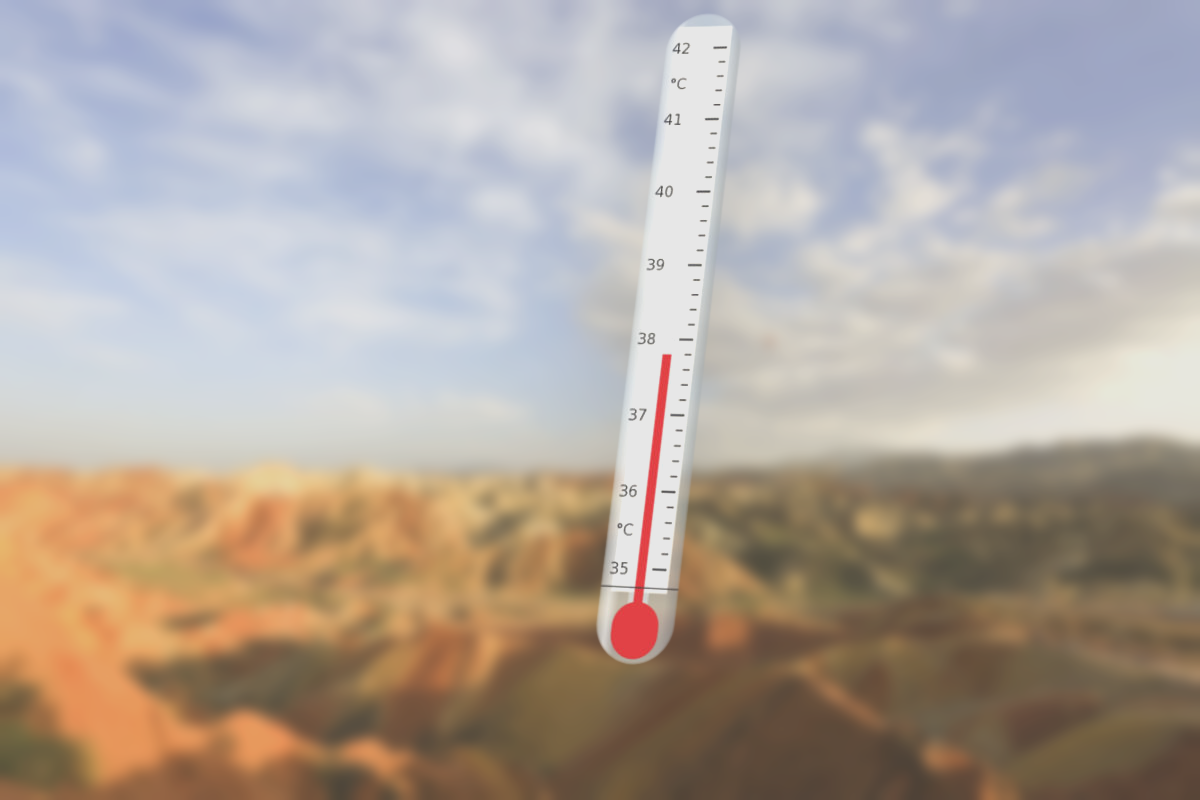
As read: 37.8 °C
